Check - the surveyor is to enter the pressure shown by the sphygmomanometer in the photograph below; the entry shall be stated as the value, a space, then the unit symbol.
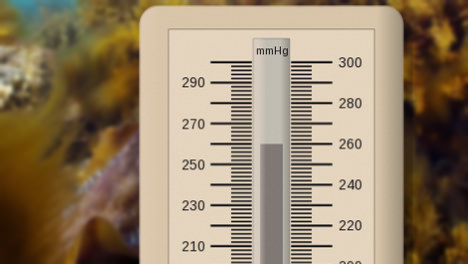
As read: 260 mmHg
